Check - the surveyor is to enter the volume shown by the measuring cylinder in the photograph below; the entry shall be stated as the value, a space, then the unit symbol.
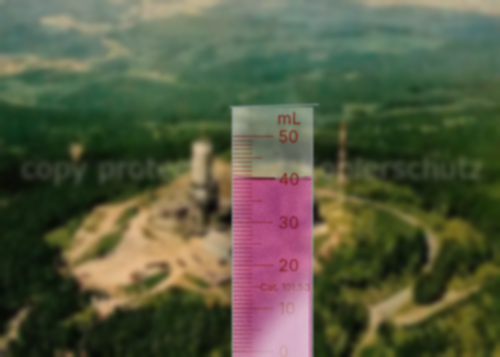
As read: 40 mL
